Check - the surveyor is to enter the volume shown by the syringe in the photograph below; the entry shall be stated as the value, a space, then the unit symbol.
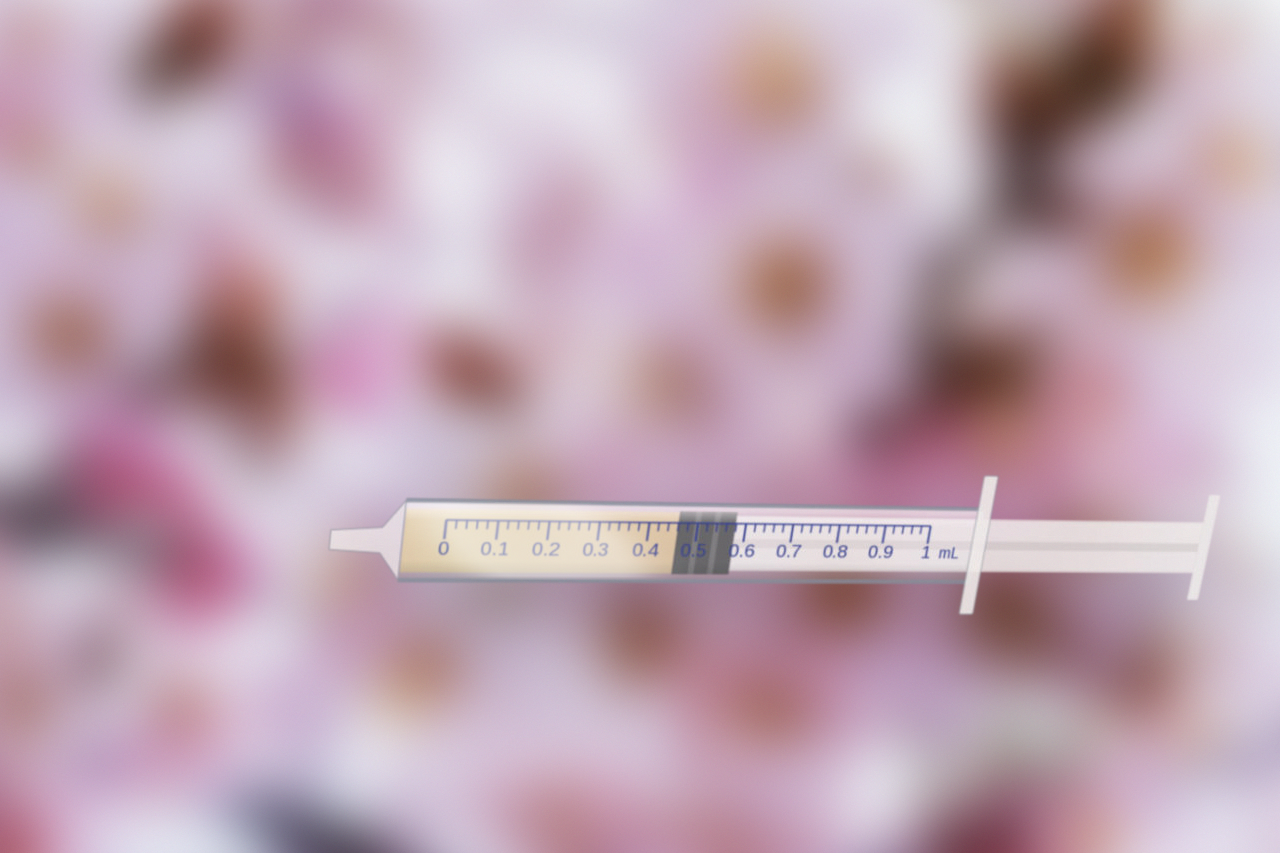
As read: 0.46 mL
